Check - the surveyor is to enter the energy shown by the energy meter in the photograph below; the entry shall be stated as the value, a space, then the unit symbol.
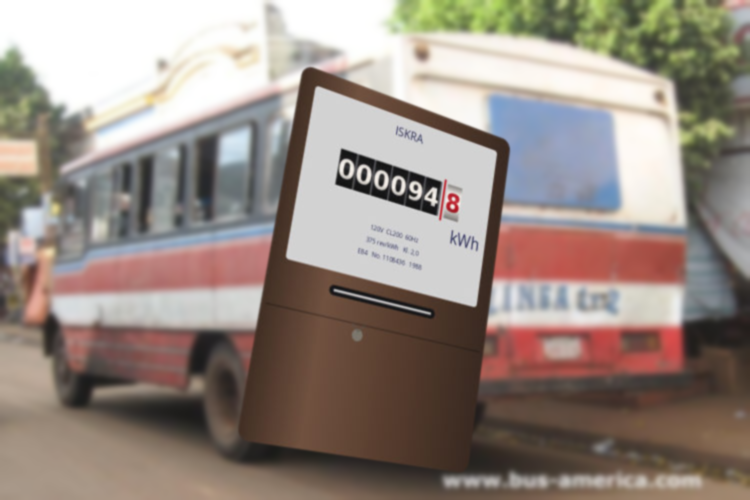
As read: 94.8 kWh
